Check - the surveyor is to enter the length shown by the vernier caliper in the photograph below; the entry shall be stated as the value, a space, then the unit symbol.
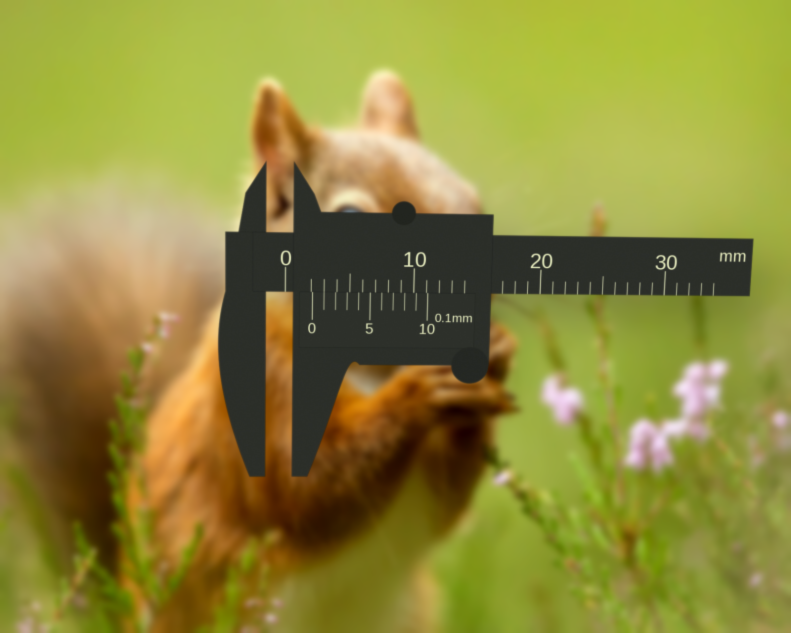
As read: 2.1 mm
